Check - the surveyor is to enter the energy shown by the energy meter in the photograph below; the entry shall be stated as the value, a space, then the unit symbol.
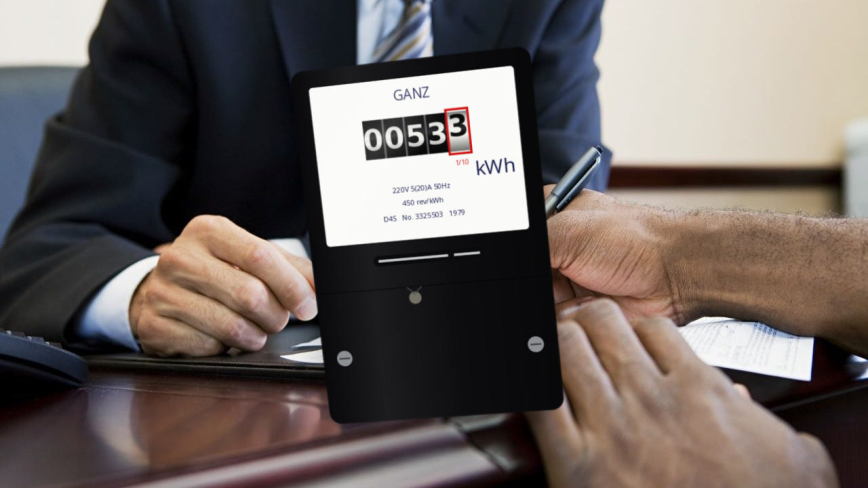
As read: 53.3 kWh
